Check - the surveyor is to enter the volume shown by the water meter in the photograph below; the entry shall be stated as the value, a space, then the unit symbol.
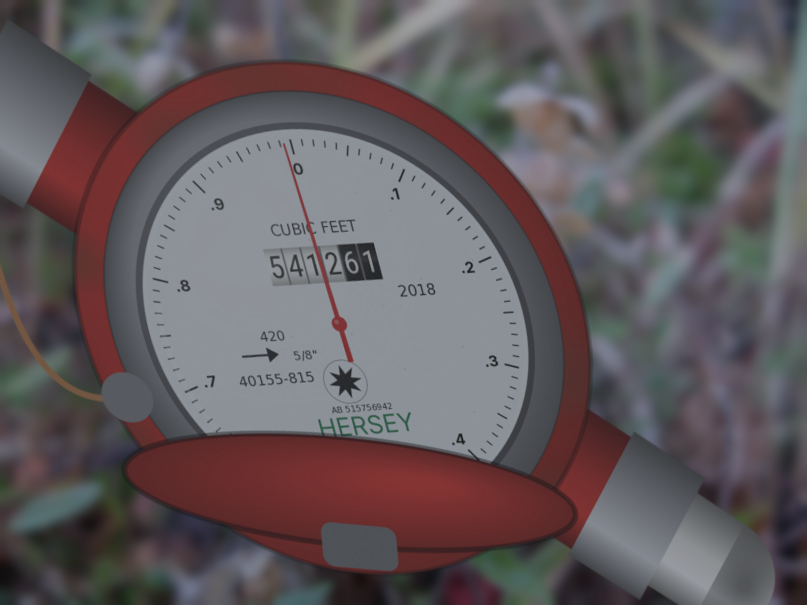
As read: 541260.99 ft³
